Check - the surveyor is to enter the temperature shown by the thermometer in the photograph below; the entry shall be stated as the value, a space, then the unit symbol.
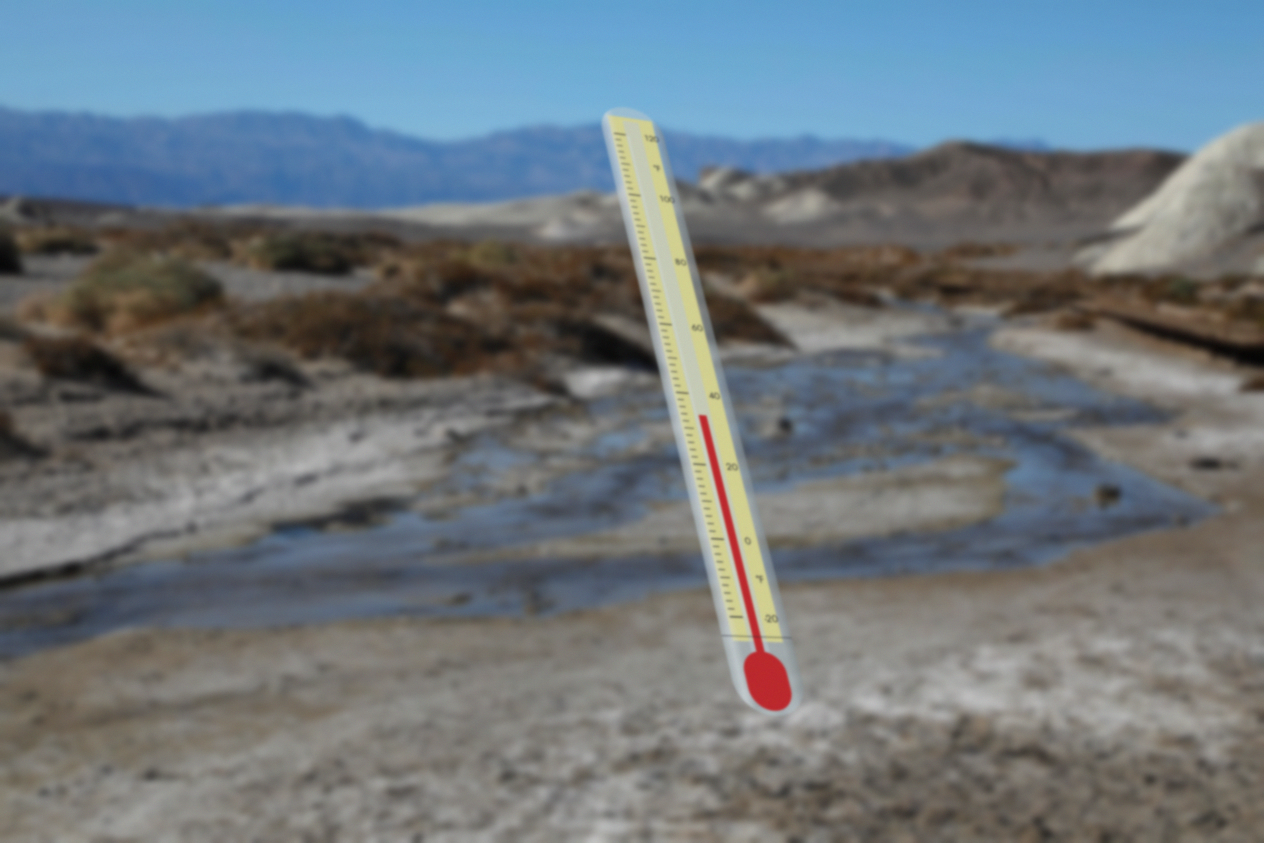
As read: 34 °F
